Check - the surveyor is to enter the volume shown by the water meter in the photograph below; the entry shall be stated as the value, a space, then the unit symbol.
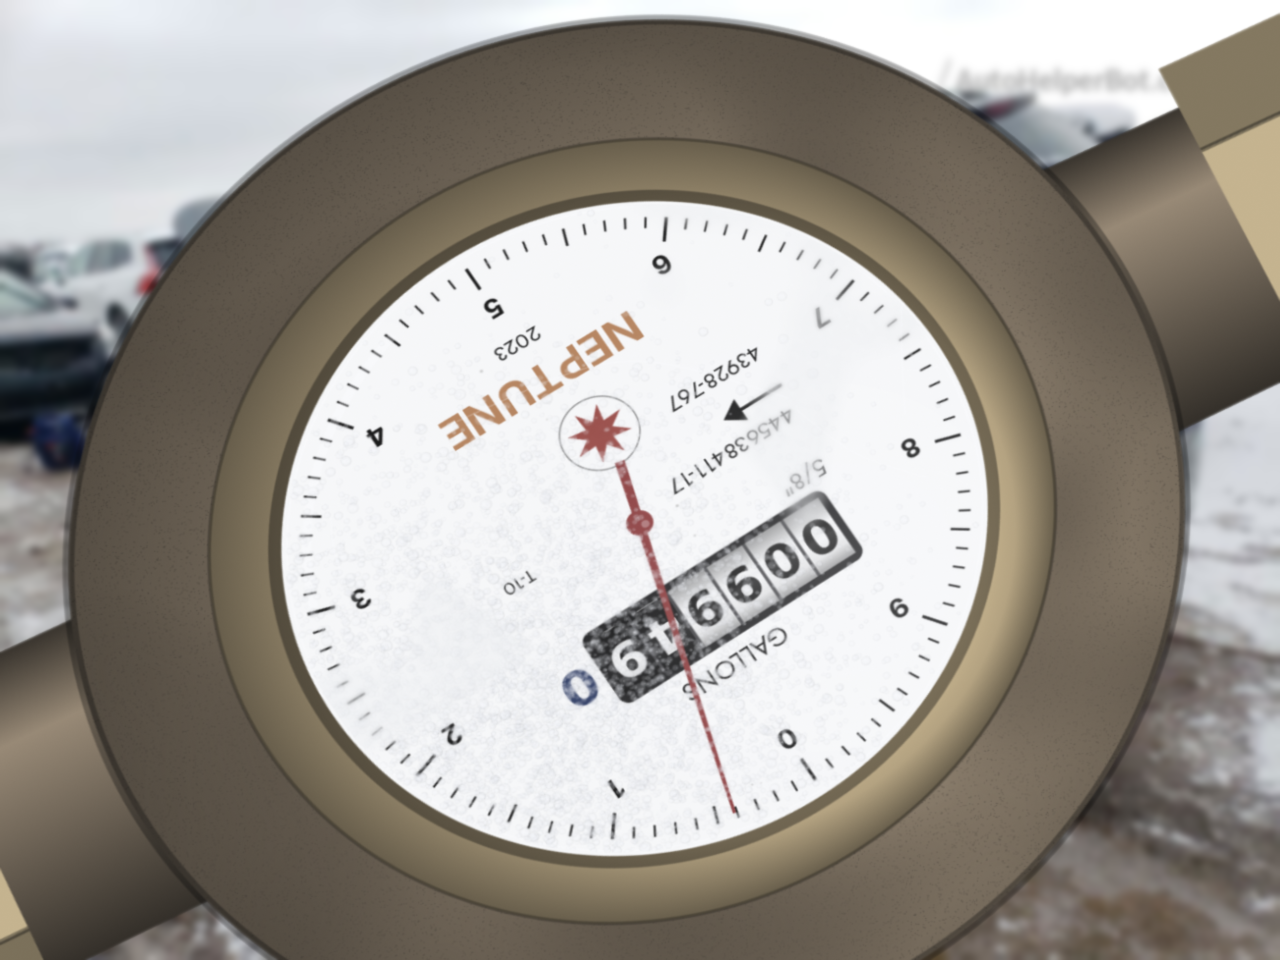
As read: 99490.4 gal
